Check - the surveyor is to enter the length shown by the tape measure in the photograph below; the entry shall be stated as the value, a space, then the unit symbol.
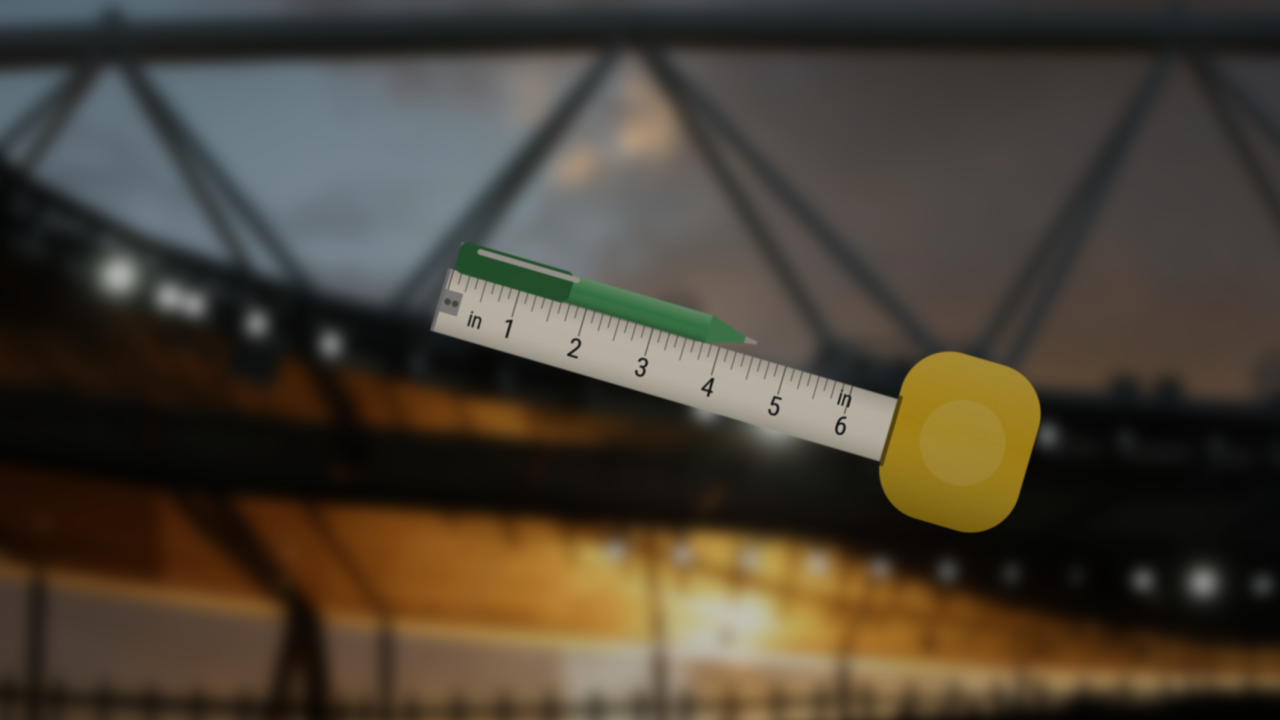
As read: 4.5 in
